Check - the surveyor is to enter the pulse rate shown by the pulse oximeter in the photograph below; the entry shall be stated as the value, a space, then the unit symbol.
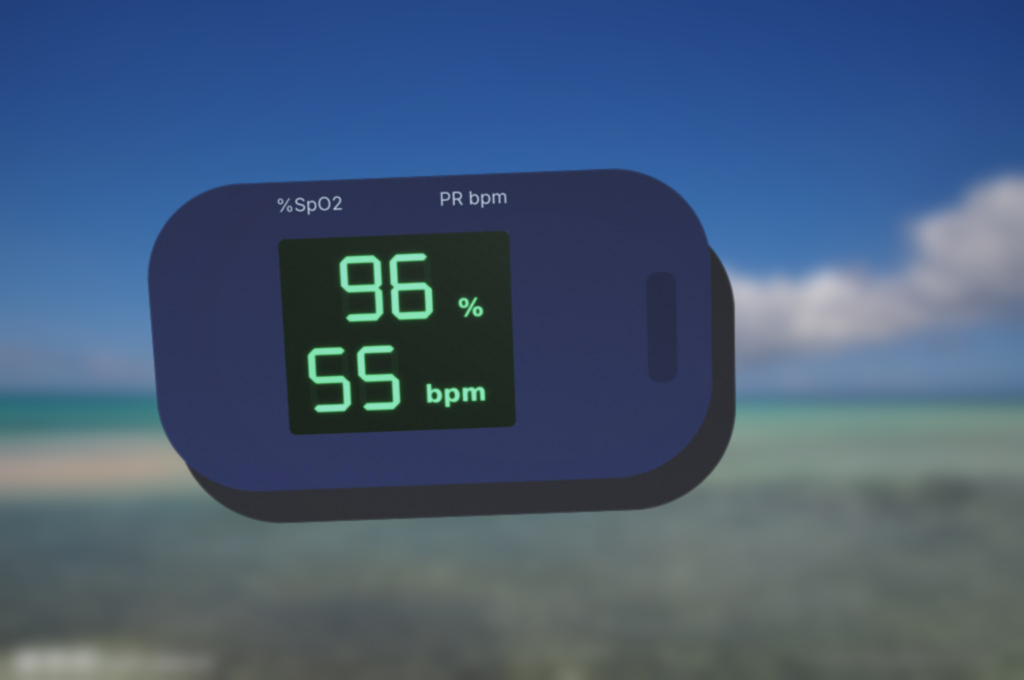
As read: 55 bpm
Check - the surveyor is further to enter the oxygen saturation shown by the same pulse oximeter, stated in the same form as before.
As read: 96 %
